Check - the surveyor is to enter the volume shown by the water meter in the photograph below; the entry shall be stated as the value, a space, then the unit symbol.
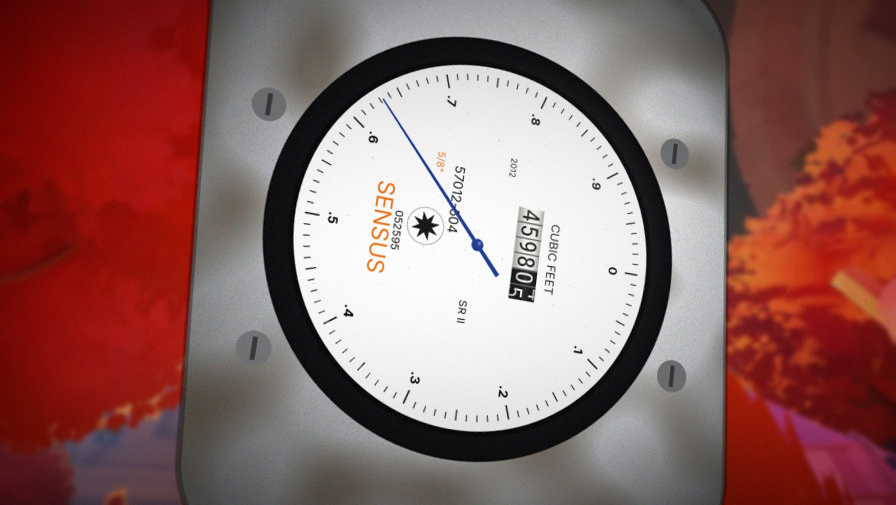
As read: 459804.63 ft³
